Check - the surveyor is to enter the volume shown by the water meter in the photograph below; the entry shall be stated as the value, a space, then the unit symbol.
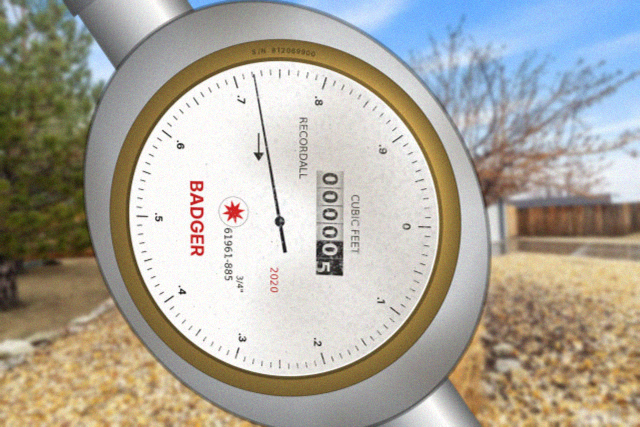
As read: 4.72 ft³
